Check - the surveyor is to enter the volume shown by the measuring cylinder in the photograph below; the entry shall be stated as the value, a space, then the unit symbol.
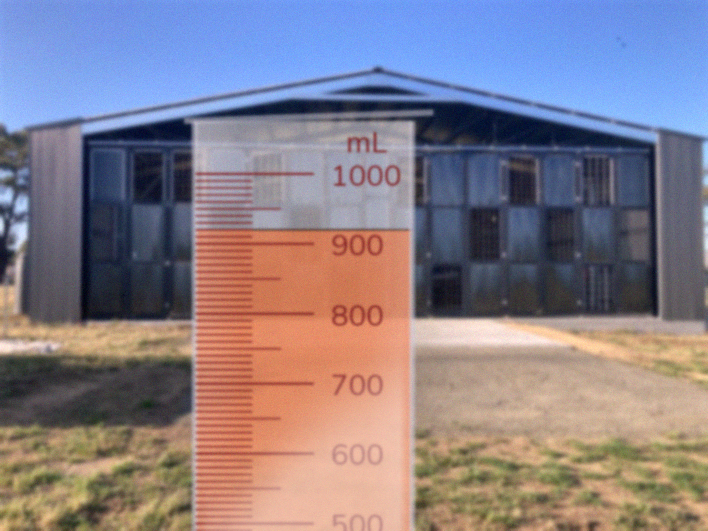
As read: 920 mL
